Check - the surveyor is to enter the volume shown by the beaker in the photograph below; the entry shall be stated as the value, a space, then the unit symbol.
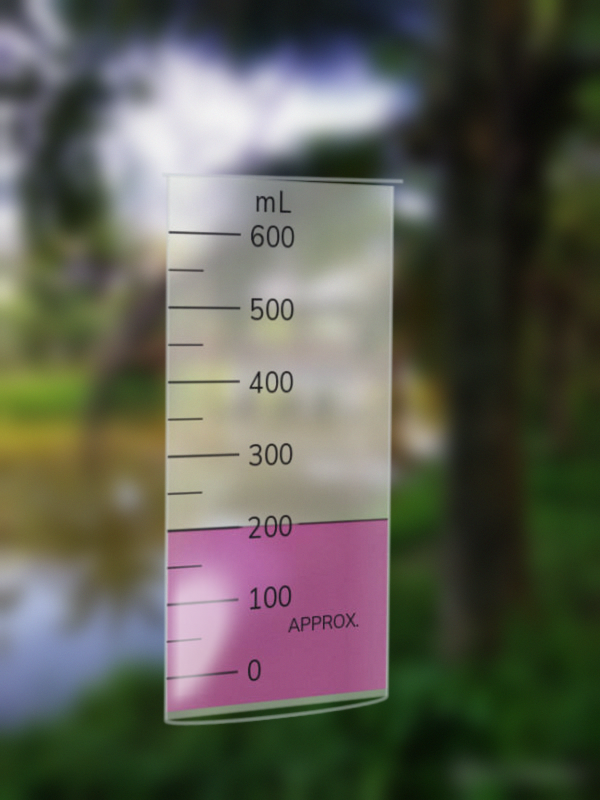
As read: 200 mL
